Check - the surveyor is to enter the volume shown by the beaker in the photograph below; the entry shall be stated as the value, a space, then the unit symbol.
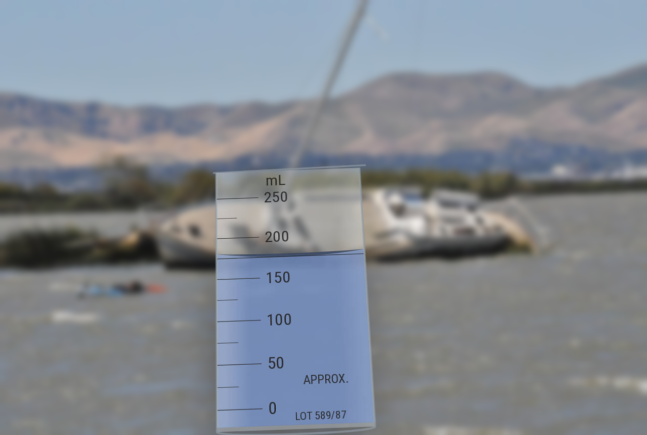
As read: 175 mL
